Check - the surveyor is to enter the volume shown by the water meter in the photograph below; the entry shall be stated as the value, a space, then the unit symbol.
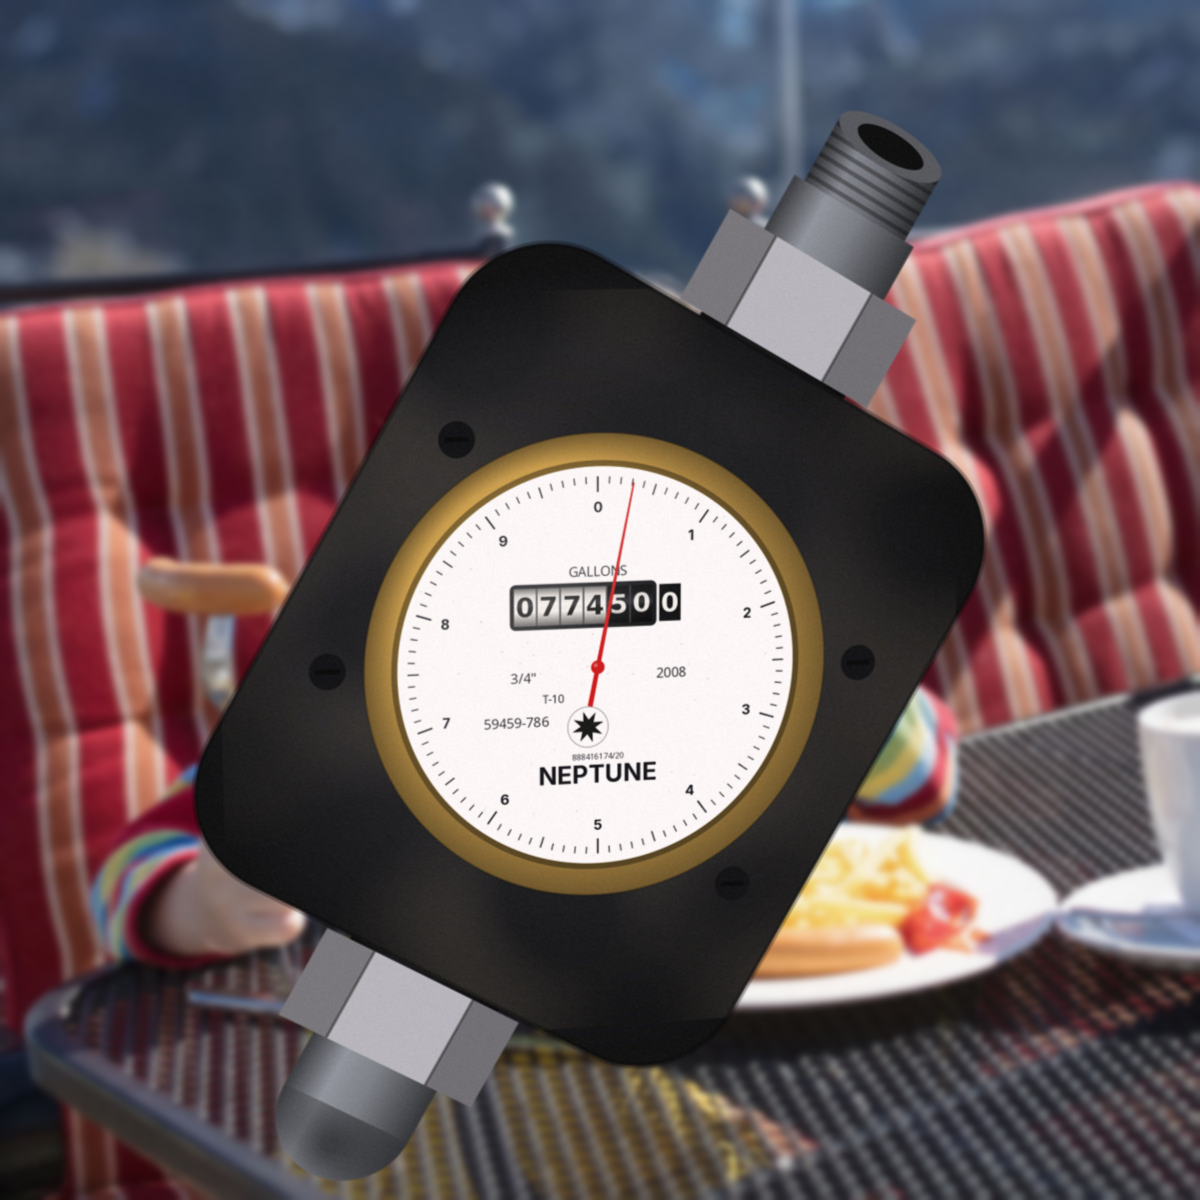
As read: 774500.3 gal
